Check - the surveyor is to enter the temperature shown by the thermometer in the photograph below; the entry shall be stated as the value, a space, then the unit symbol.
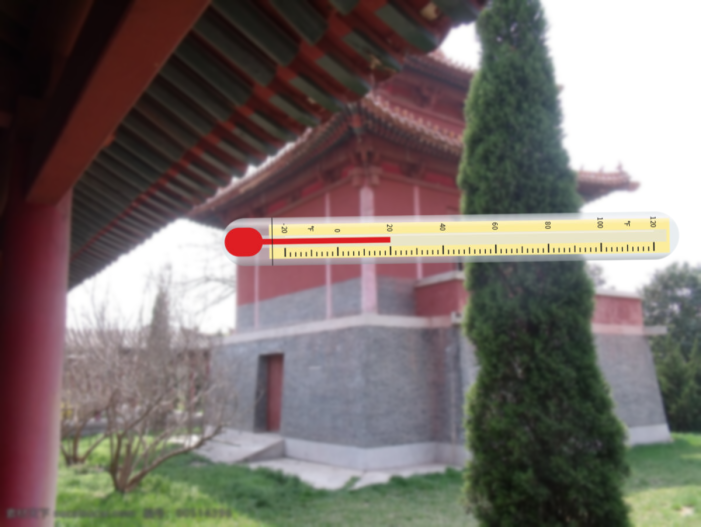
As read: 20 °F
